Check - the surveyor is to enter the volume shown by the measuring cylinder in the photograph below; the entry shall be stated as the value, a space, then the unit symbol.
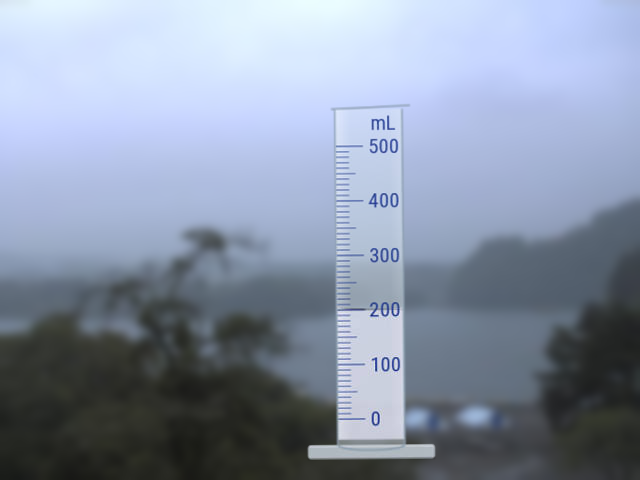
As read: 200 mL
